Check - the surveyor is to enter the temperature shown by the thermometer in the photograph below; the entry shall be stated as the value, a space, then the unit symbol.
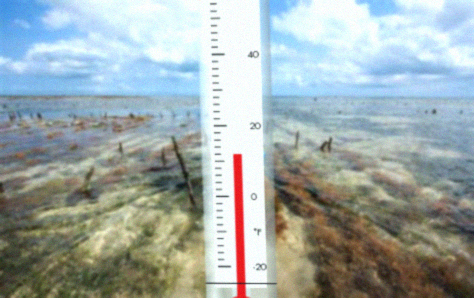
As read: 12 °F
